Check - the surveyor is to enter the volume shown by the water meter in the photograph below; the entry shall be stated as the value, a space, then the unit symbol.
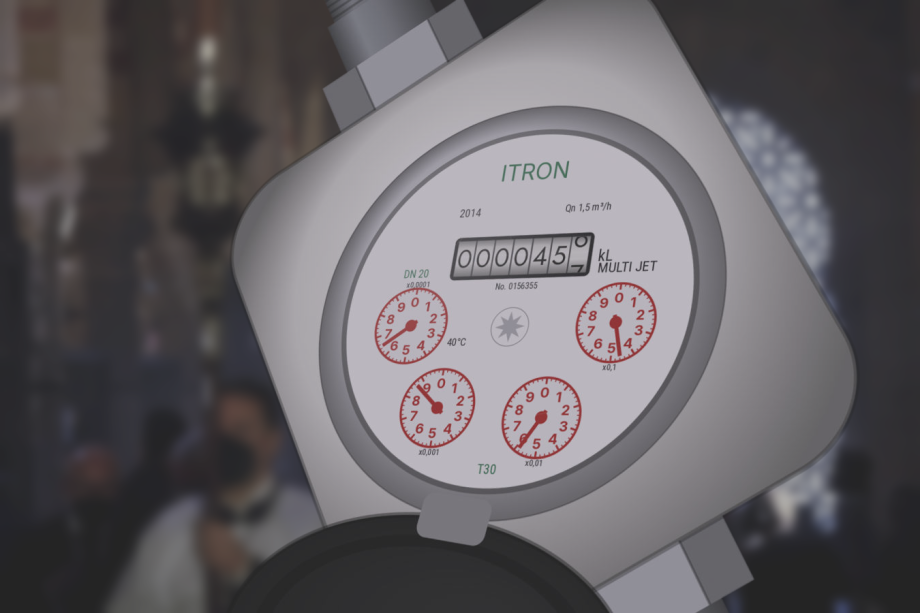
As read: 456.4586 kL
